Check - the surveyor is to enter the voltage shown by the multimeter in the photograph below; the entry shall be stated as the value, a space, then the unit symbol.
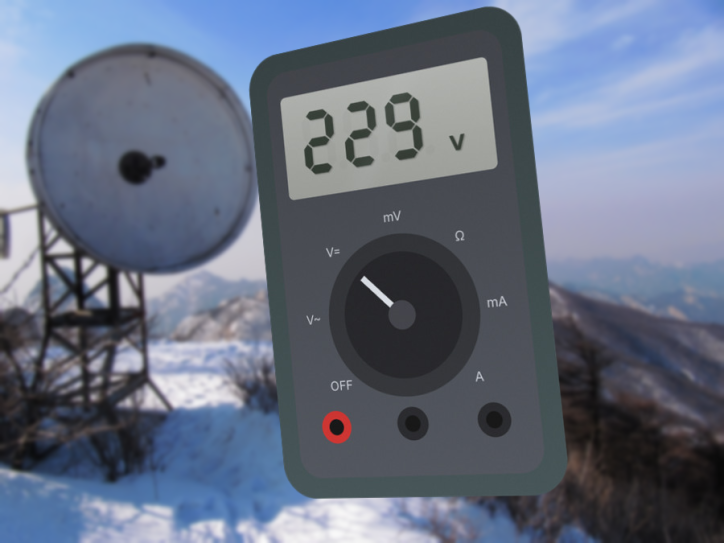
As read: 229 V
